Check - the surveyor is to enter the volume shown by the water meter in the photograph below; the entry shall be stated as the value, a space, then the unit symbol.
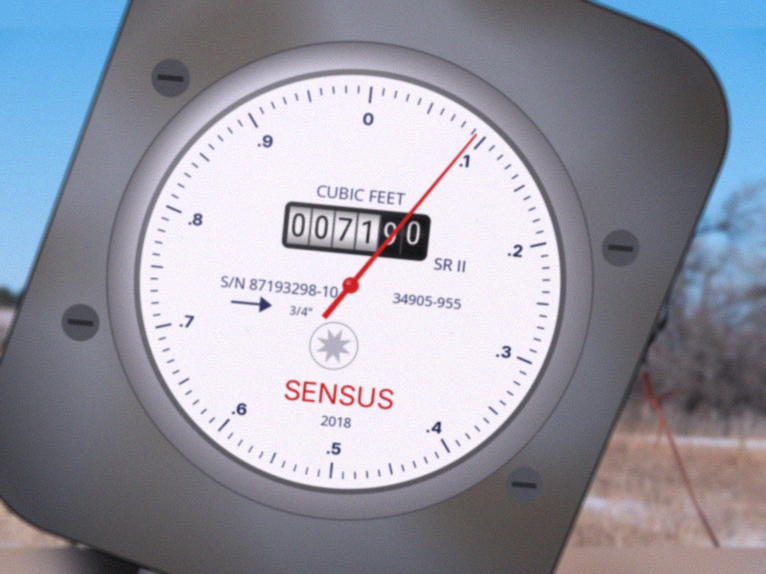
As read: 7190.09 ft³
